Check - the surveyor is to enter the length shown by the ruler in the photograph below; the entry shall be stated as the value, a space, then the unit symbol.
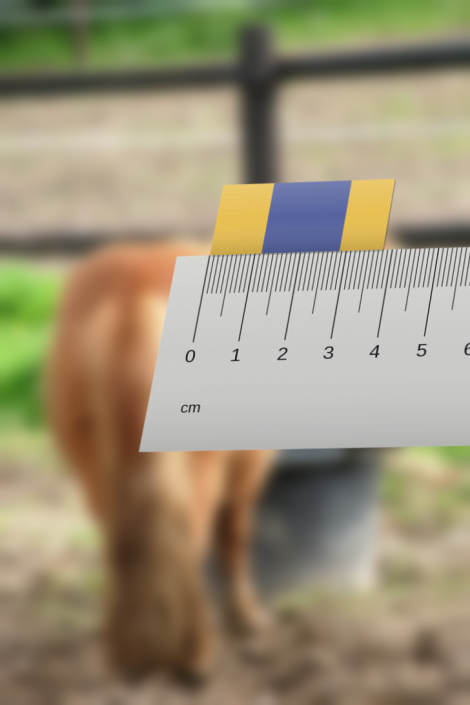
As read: 3.8 cm
